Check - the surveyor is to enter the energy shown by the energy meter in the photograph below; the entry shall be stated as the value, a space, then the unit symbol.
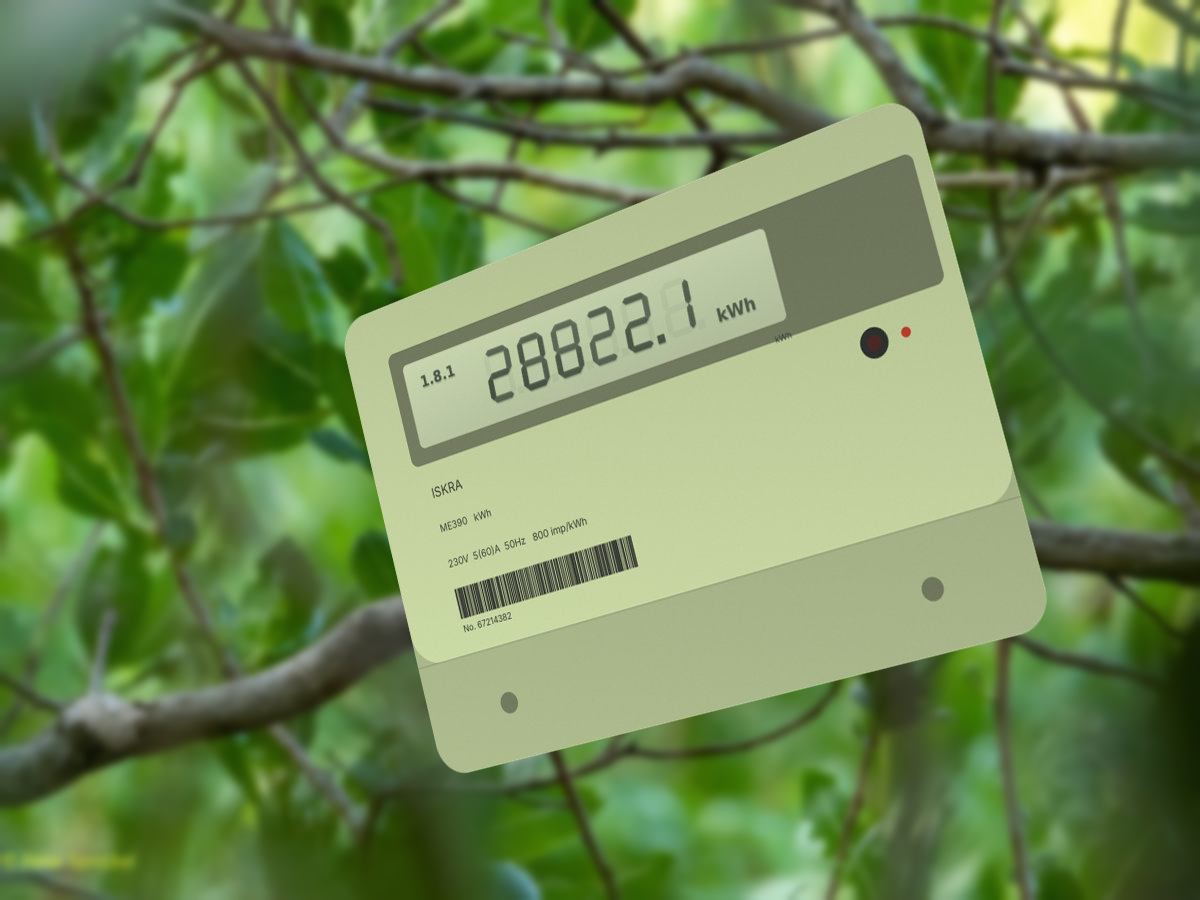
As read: 28822.1 kWh
